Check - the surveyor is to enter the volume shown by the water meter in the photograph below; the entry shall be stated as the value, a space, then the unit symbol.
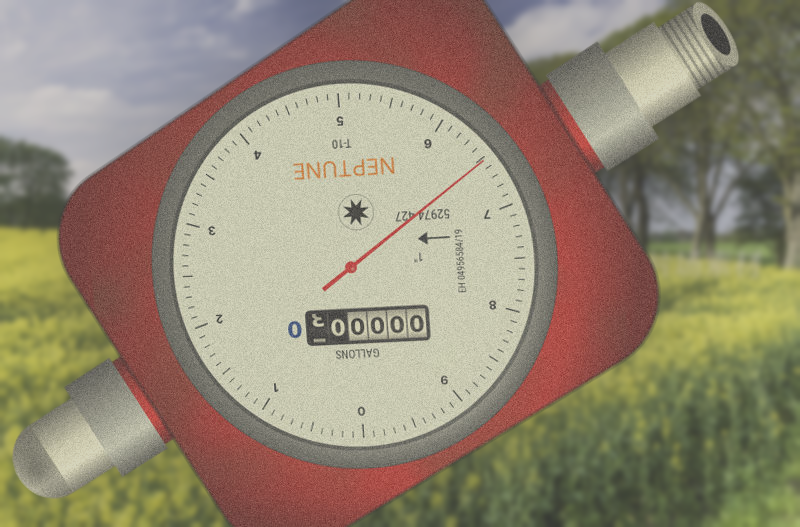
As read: 26.5 gal
